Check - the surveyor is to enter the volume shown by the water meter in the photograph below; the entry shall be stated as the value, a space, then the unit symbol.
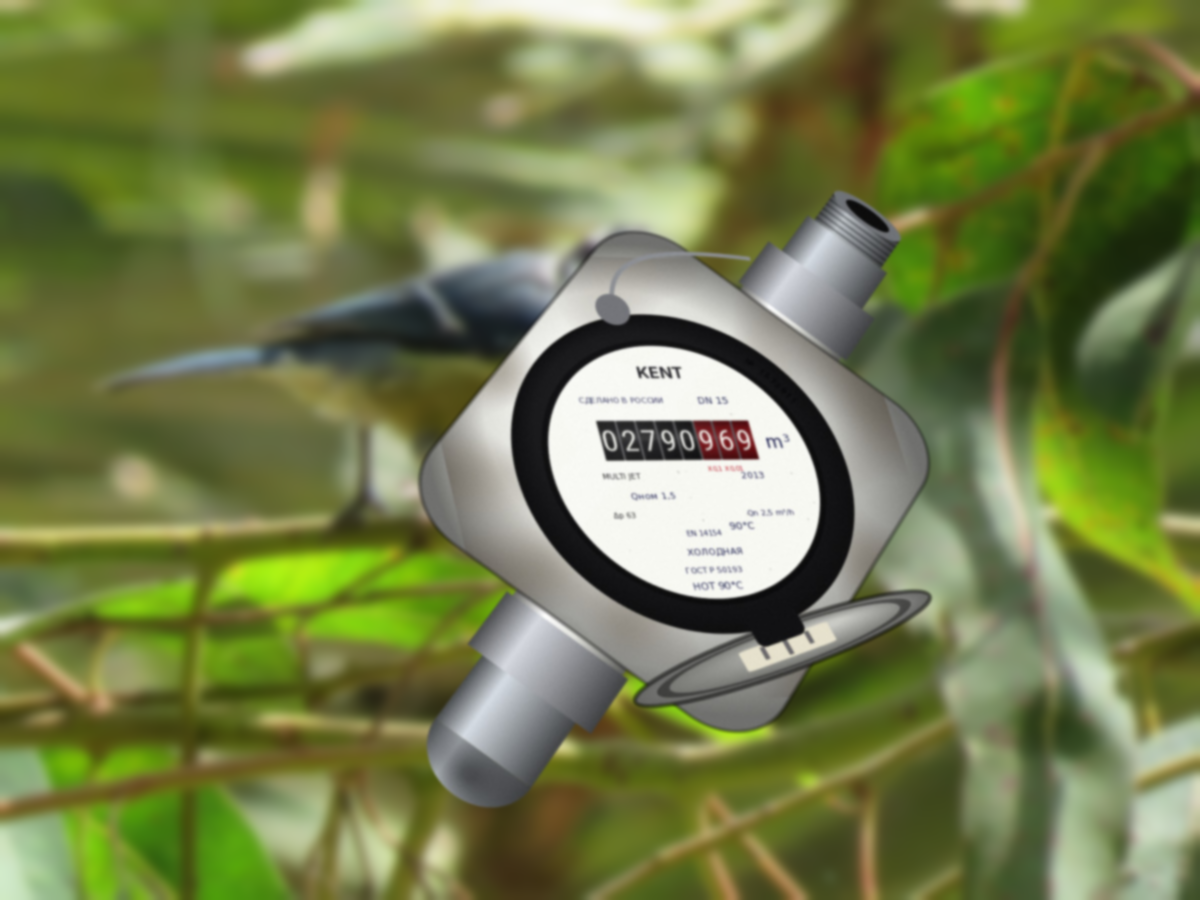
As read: 2790.969 m³
